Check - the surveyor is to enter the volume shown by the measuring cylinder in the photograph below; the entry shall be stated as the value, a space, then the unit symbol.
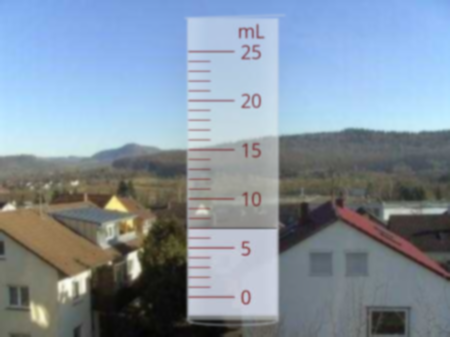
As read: 7 mL
